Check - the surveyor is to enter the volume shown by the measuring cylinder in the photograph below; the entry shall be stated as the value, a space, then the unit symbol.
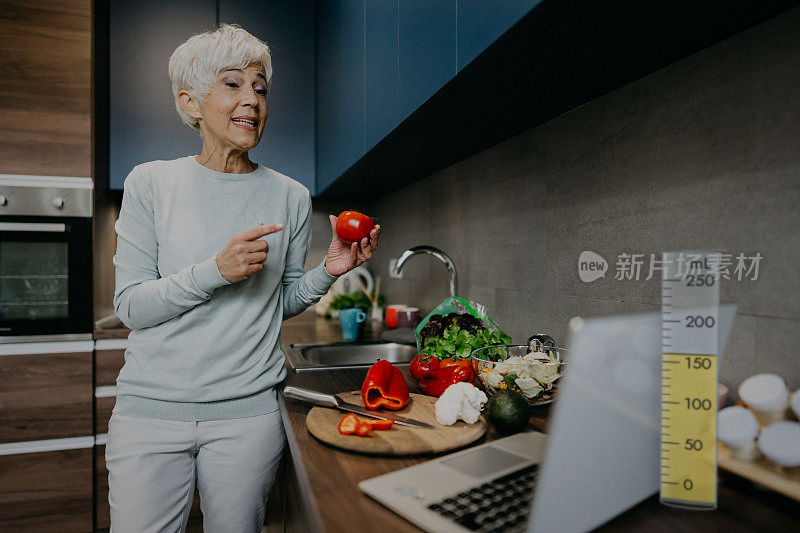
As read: 160 mL
